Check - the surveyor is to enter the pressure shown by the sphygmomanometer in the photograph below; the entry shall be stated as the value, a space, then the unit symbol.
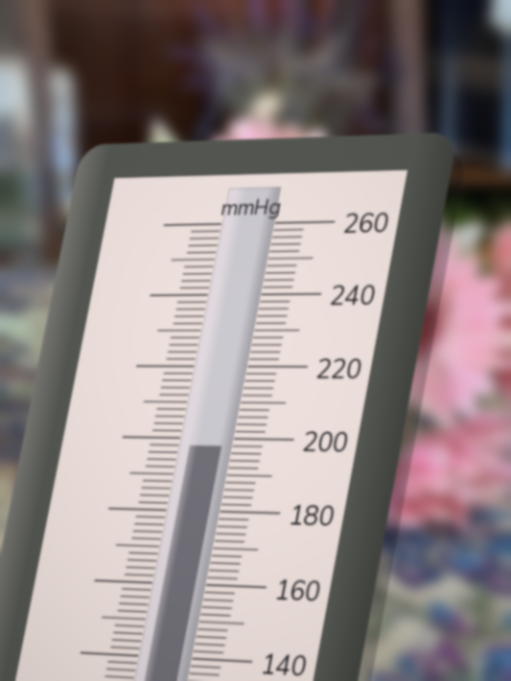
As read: 198 mmHg
